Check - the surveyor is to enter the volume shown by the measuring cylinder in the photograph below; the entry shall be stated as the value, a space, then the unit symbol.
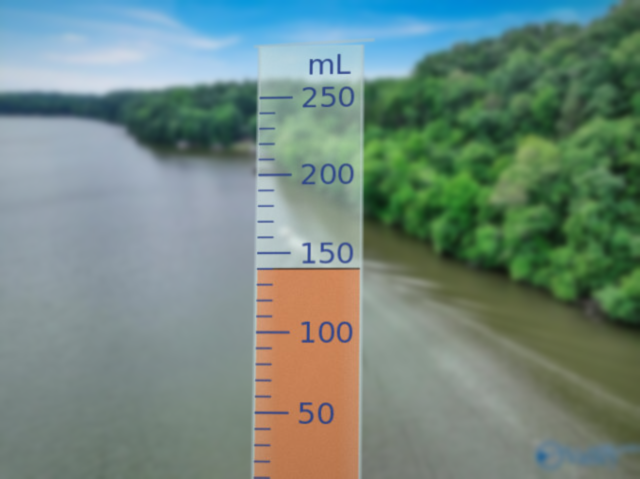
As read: 140 mL
